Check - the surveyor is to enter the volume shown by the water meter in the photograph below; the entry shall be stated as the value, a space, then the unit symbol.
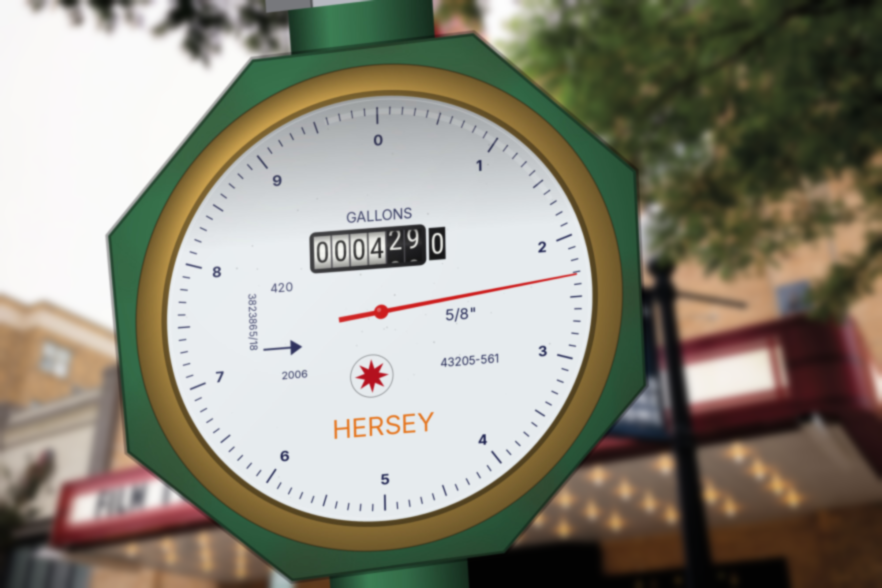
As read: 4292.3 gal
